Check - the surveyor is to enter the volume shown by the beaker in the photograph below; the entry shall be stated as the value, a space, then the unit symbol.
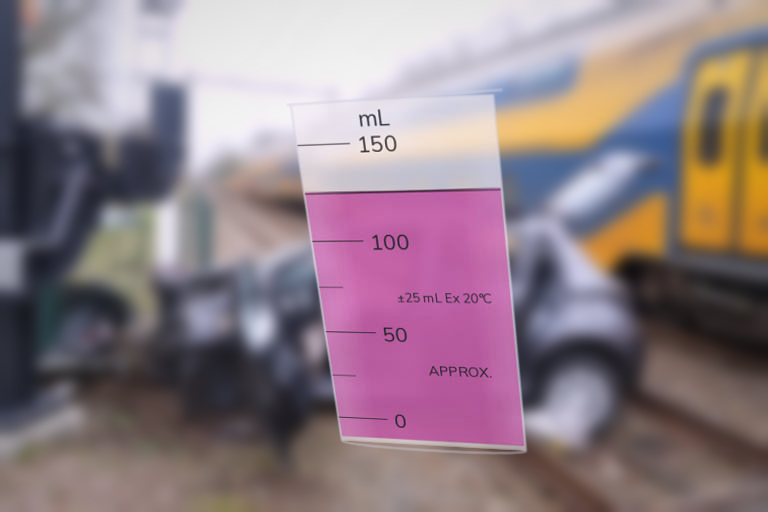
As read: 125 mL
